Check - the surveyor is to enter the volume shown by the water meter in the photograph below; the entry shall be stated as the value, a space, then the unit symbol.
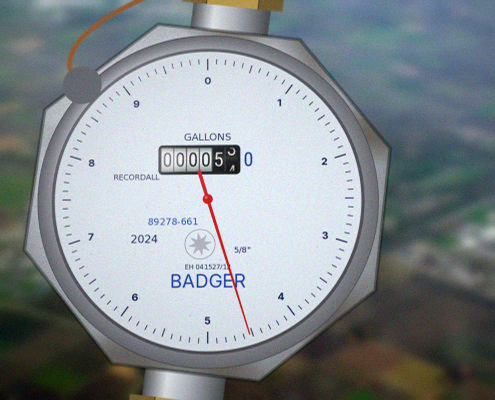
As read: 534.5 gal
